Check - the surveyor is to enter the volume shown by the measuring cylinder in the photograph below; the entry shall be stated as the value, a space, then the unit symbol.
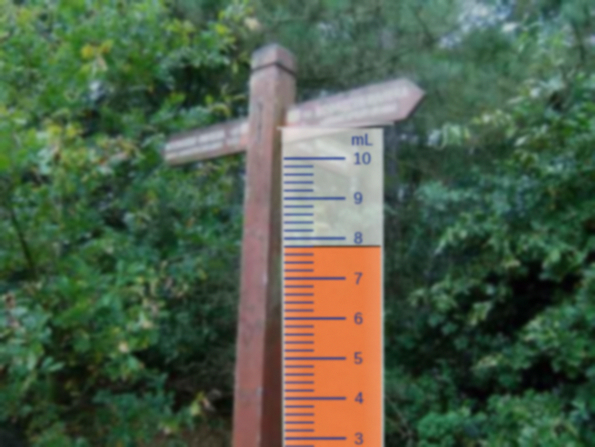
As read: 7.8 mL
